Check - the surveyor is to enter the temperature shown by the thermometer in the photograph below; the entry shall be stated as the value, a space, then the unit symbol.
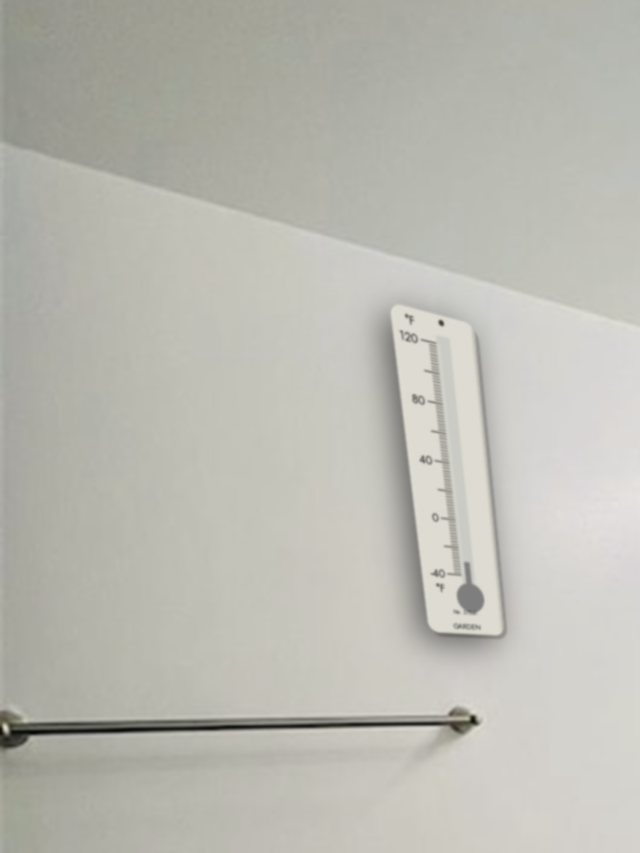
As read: -30 °F
